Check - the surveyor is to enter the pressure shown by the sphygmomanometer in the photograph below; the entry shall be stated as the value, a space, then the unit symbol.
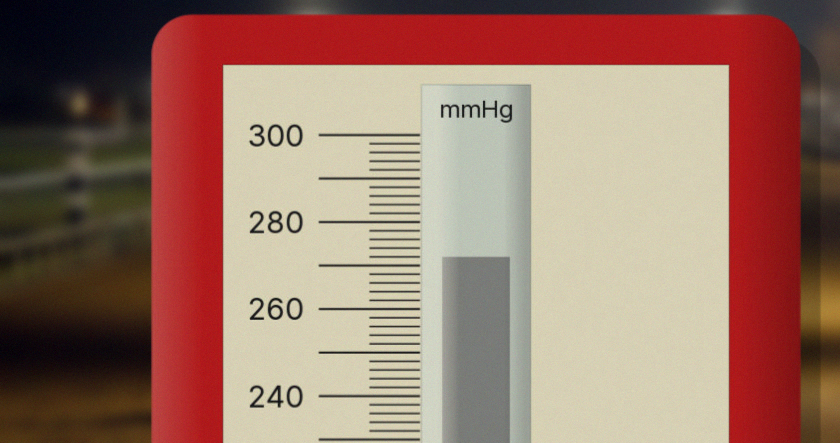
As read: 272 mmHg
